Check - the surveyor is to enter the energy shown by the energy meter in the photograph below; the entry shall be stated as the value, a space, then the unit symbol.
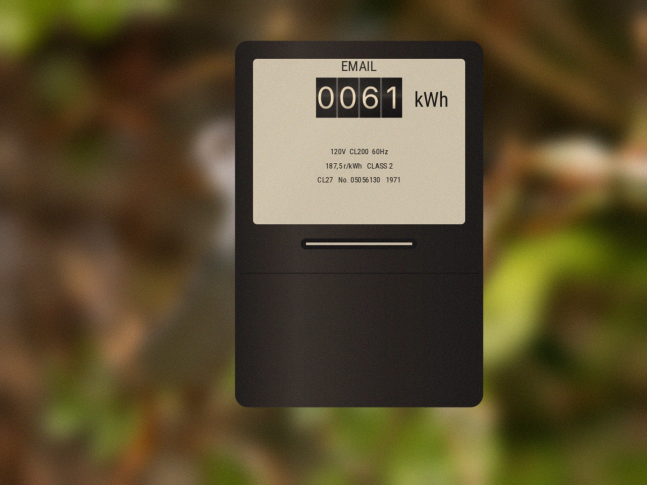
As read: 61 kWh
